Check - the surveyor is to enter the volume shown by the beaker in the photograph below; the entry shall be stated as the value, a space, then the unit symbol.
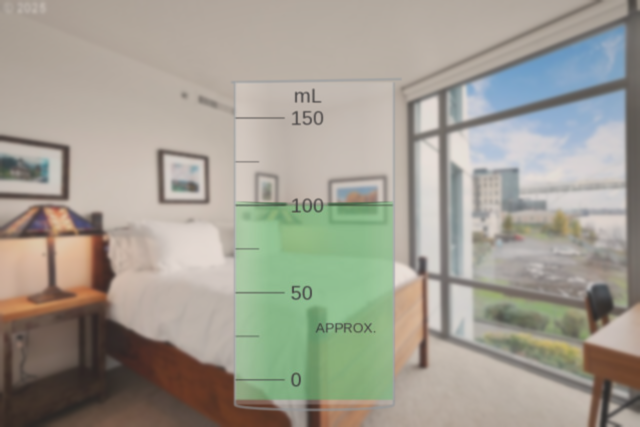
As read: 100 mL
